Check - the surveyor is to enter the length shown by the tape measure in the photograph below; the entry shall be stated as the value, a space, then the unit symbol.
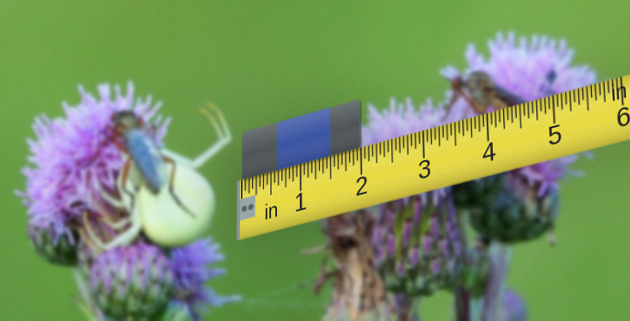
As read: 2 in
